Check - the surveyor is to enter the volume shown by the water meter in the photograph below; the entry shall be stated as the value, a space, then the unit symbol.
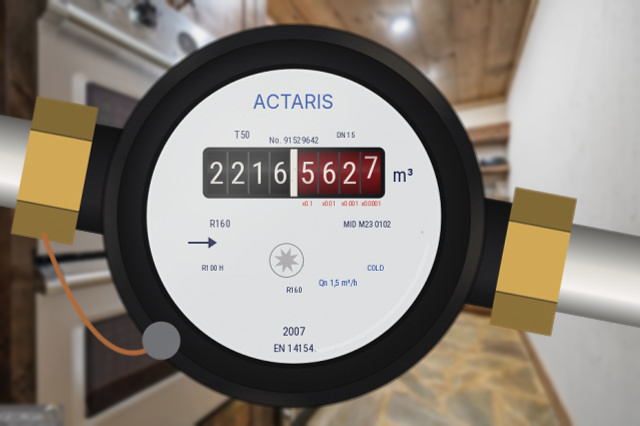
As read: 2216.5627 m³
